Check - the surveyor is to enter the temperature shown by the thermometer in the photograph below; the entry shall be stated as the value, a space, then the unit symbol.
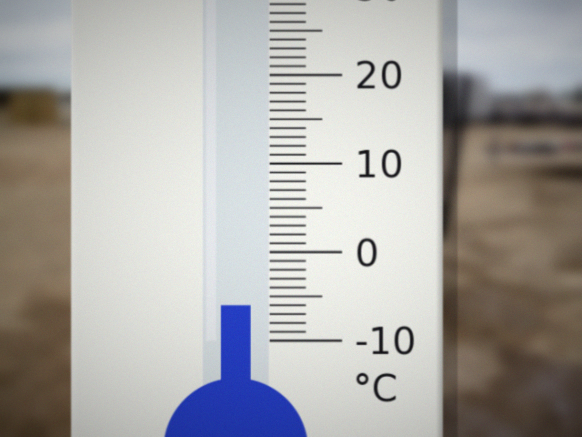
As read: -6 °C
